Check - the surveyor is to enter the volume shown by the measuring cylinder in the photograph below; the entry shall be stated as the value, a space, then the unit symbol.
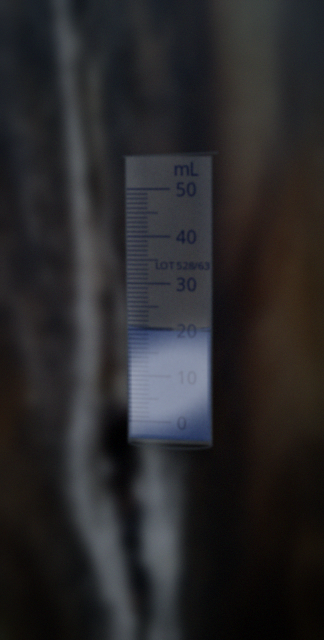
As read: 20 mL
